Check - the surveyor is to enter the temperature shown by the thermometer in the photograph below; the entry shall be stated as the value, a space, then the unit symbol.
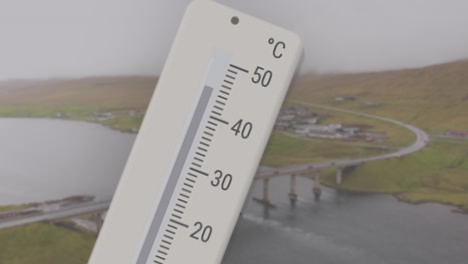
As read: 45 °C
